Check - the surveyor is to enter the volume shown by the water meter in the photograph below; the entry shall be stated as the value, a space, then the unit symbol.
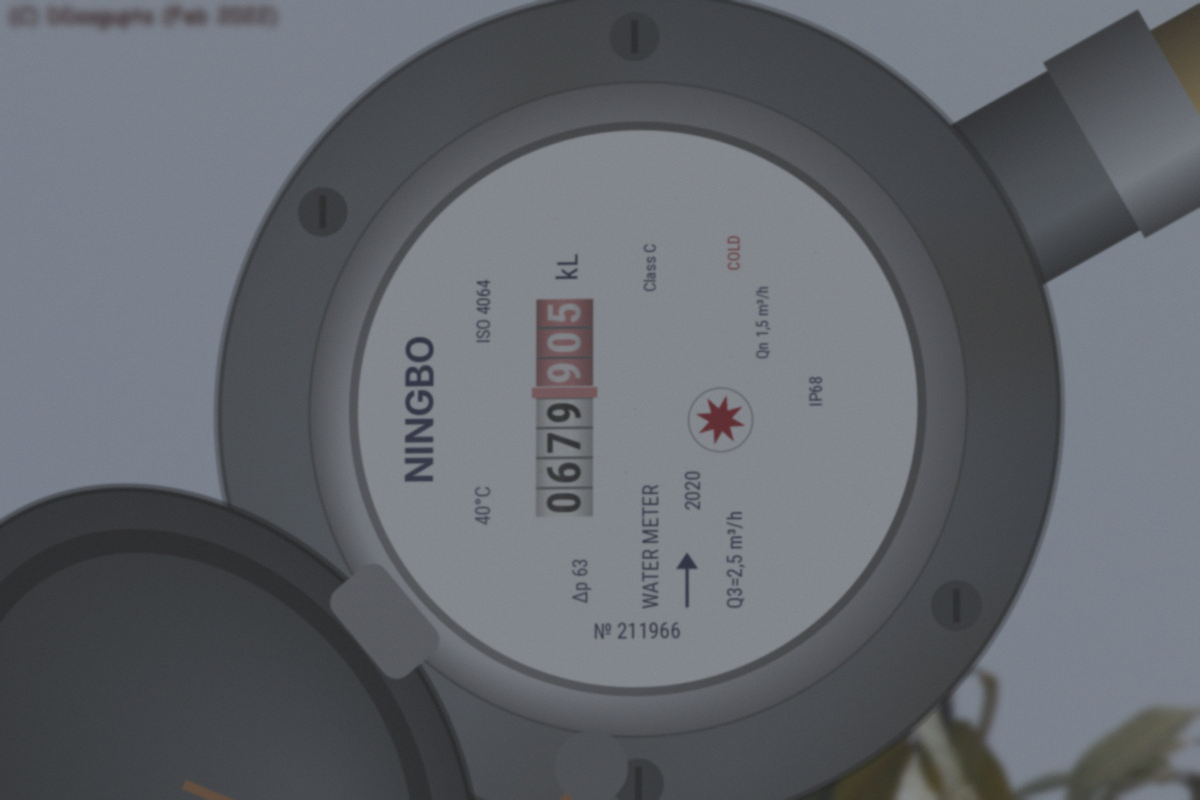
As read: 679.905 kL
